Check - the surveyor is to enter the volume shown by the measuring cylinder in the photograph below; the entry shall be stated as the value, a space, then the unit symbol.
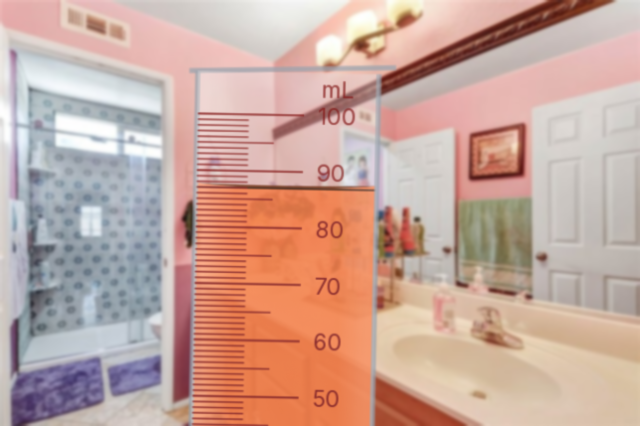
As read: 87 mL
